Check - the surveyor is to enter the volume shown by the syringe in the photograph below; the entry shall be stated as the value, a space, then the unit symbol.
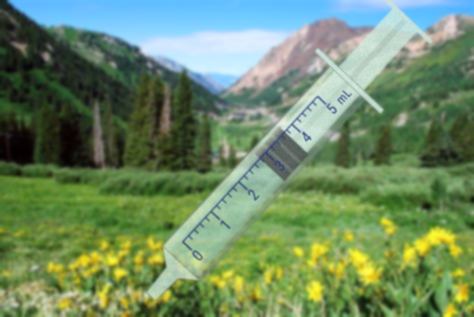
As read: 2.8 mL
